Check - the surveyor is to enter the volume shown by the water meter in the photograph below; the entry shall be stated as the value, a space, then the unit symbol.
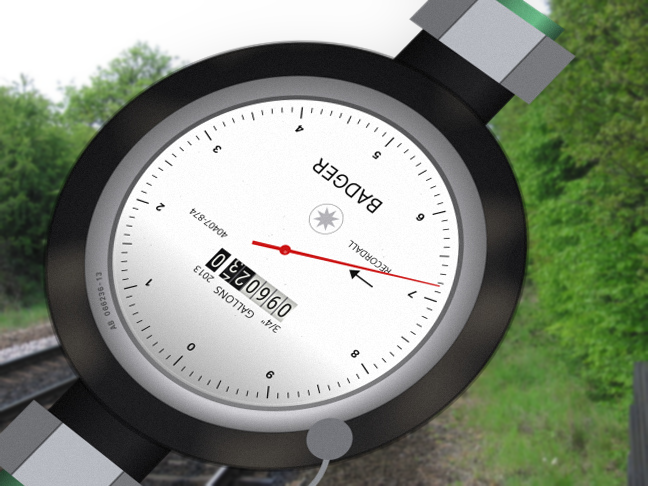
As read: 960226.8 gal
